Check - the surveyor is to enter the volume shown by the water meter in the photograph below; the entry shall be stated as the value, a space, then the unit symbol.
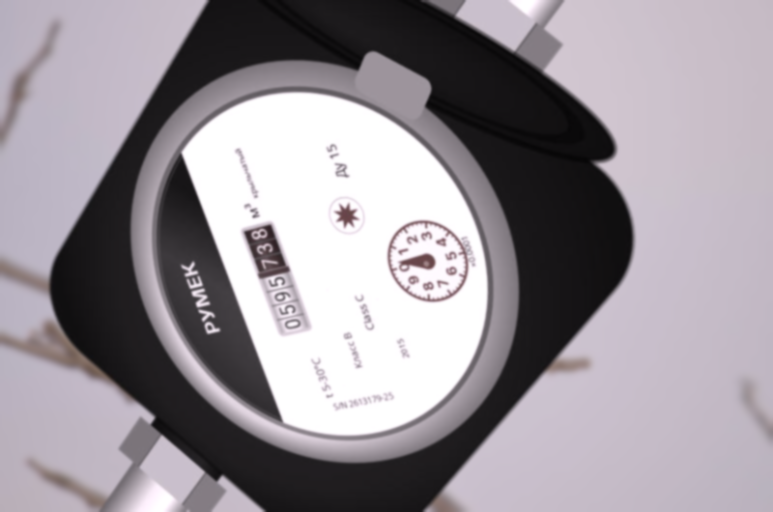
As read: 595.7380 m³
